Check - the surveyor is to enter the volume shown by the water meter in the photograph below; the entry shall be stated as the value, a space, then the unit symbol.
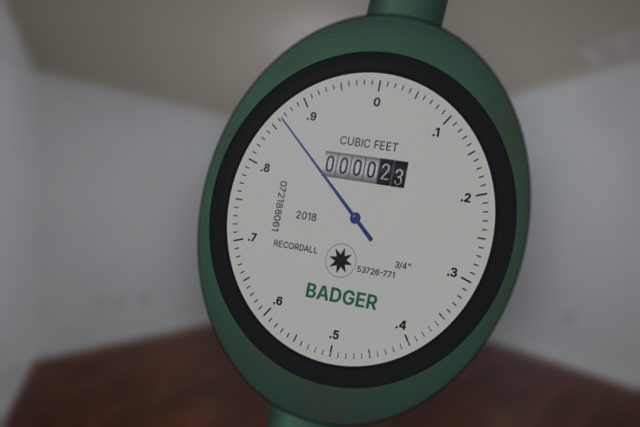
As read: 22.86 ft³
